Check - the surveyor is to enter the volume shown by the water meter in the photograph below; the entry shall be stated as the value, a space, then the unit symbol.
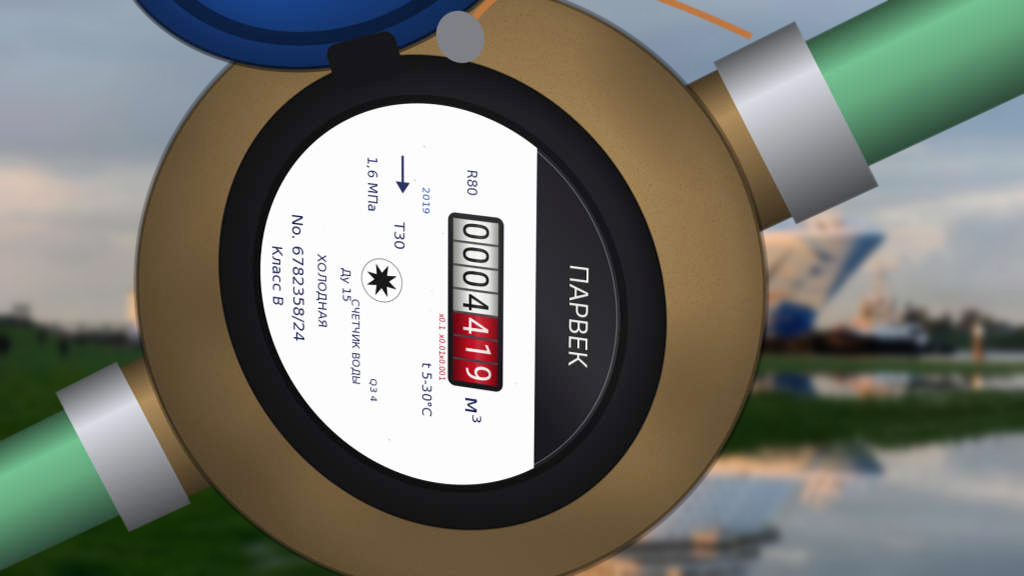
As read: 4.419 m³
